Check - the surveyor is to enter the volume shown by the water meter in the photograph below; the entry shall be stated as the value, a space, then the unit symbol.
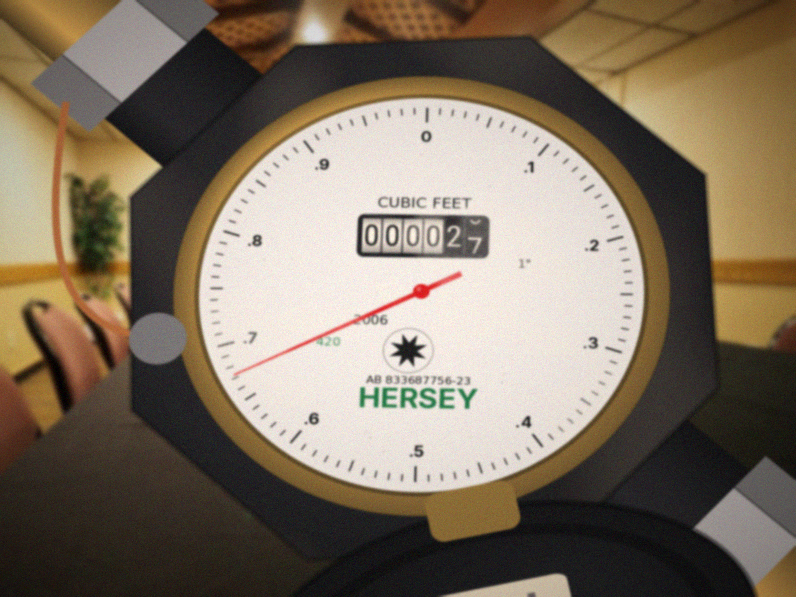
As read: 26.67 ft³
